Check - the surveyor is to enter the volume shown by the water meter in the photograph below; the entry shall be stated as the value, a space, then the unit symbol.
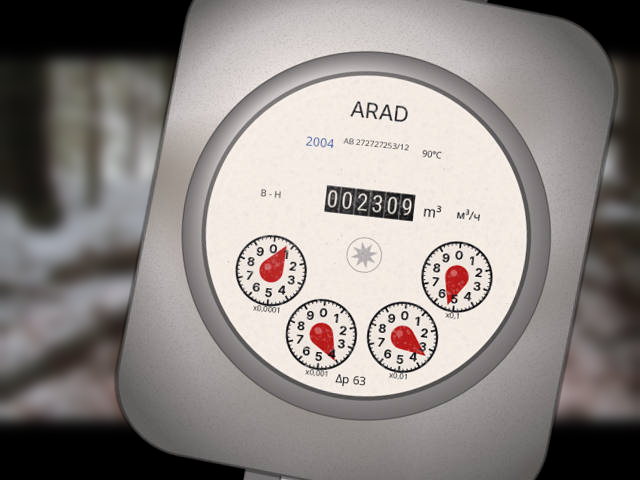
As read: 2309.5340 m³
